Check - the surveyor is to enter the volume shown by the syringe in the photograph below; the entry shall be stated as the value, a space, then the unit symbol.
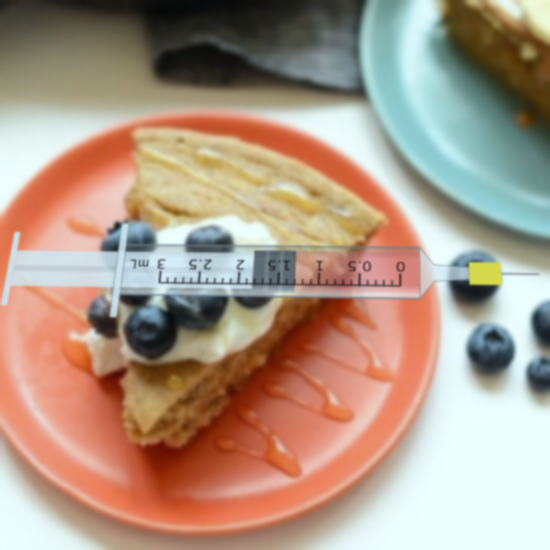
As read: 1.3 mL
